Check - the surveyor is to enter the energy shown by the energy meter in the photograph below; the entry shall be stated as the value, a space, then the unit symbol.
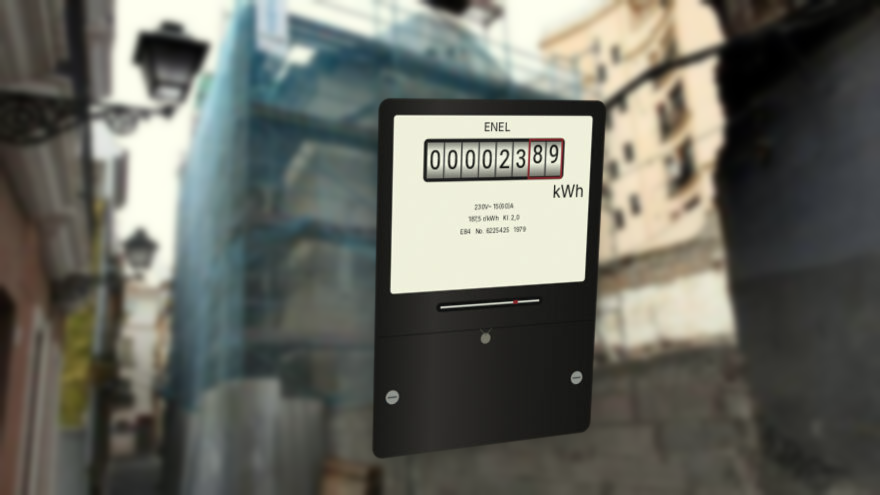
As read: 23.89 kWh
